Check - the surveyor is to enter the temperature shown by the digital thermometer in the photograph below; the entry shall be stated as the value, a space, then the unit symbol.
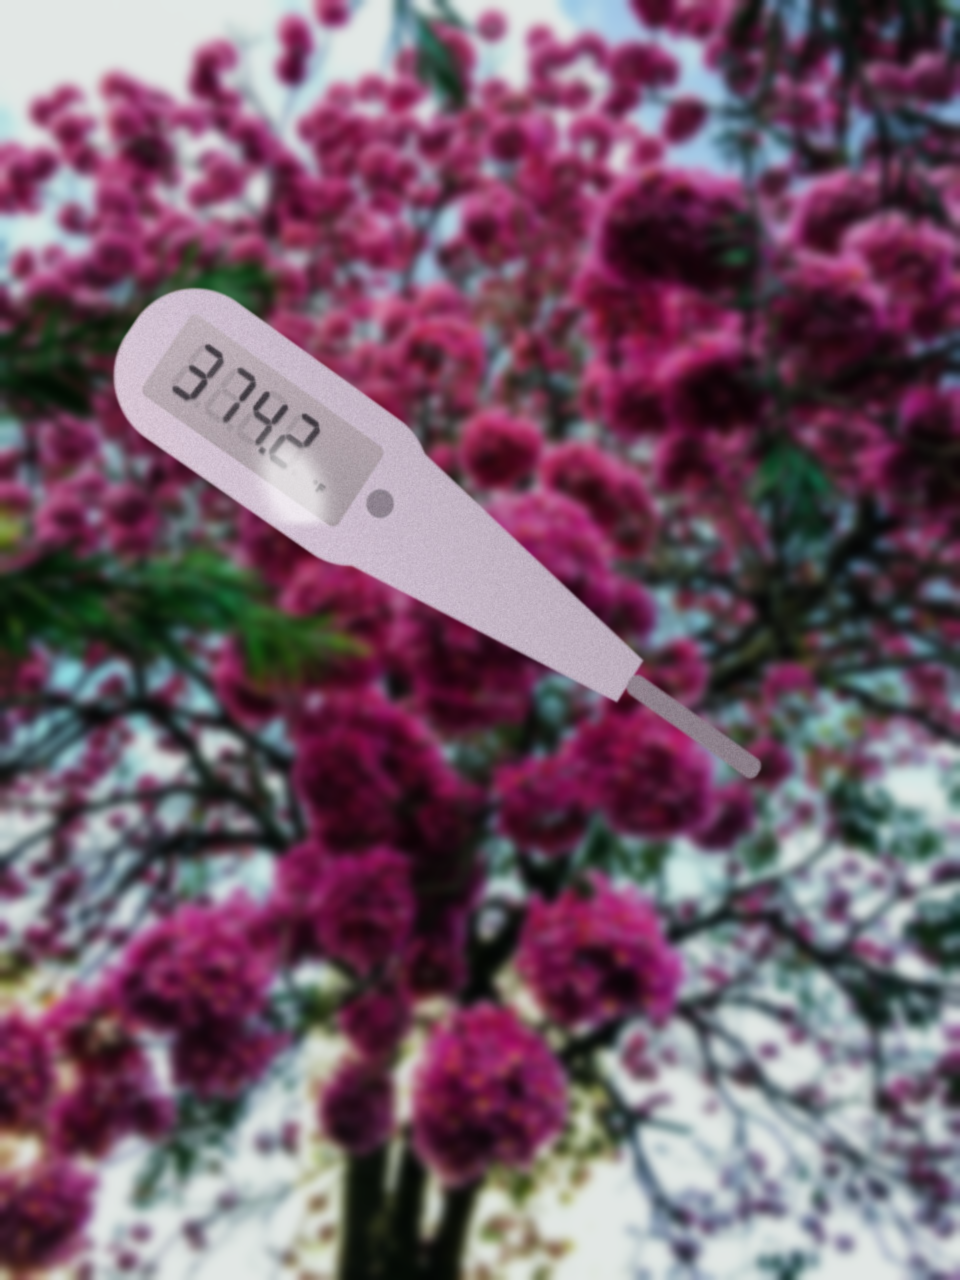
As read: 374.2 °F
